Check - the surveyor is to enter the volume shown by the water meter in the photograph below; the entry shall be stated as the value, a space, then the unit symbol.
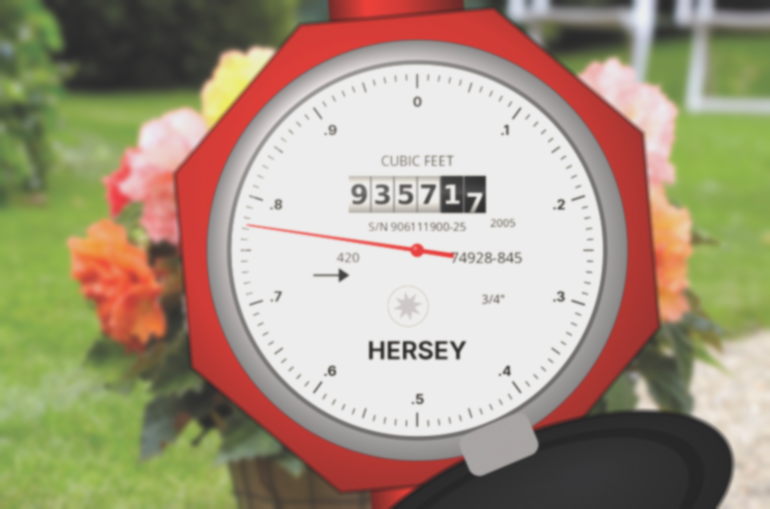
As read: 935716.77 ft³
